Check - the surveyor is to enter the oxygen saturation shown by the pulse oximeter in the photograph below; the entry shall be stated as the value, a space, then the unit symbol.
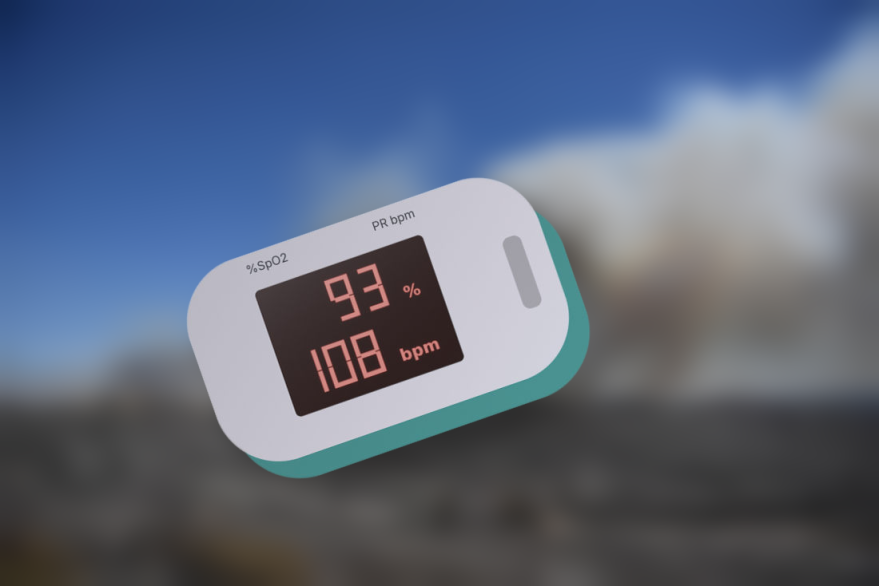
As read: 93 %
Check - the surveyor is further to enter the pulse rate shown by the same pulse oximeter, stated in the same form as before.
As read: 108 bpm
